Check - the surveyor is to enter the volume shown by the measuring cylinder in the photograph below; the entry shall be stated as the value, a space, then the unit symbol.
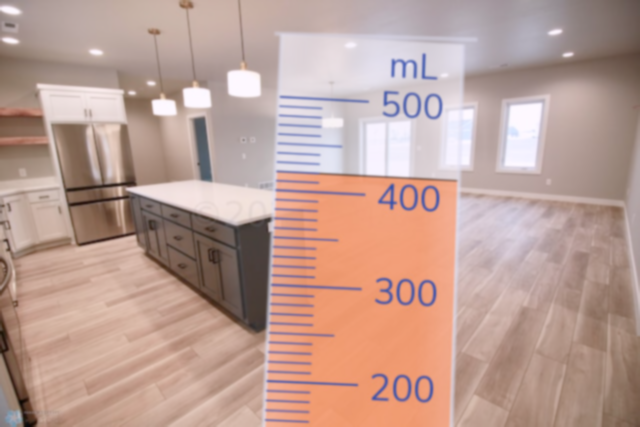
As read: 420 mL
